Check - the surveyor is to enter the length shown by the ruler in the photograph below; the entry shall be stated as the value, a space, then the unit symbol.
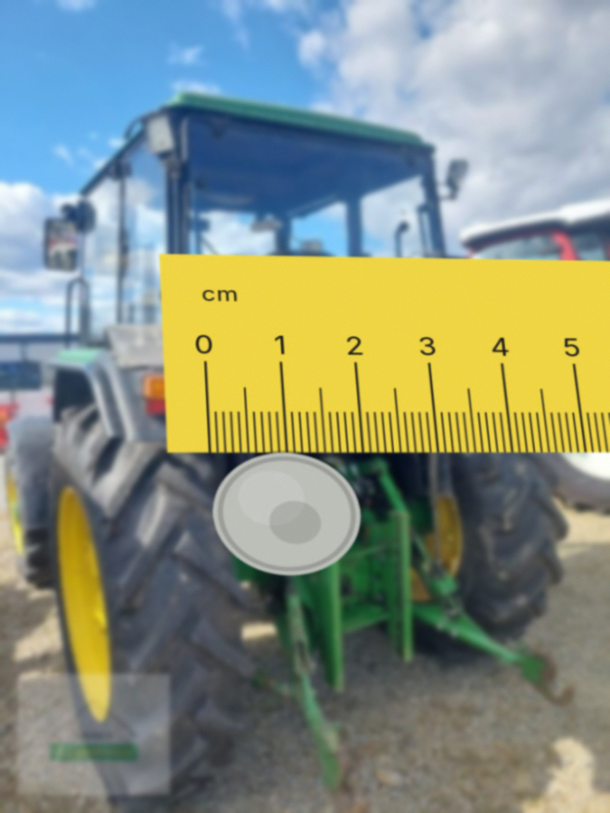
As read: 1.9 cm
